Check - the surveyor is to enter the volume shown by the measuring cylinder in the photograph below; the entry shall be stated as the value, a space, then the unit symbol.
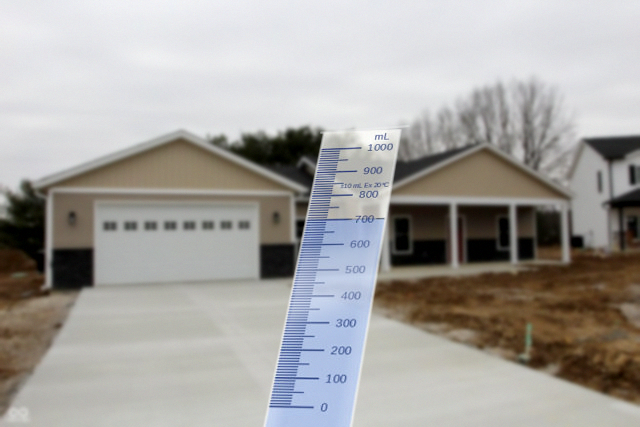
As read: 700 mL
